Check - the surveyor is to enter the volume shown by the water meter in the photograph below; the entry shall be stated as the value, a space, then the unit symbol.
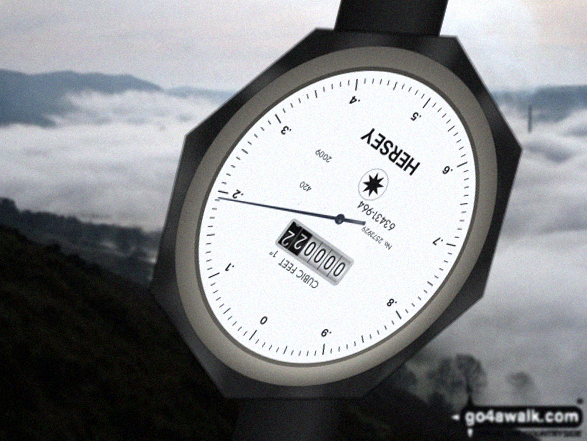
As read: 22.19 ft³
